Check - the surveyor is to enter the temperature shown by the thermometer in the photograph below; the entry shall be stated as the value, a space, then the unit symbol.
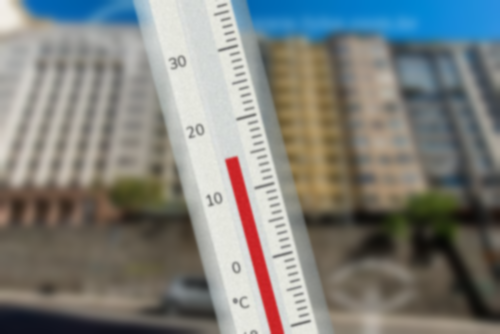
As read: 15 °C
